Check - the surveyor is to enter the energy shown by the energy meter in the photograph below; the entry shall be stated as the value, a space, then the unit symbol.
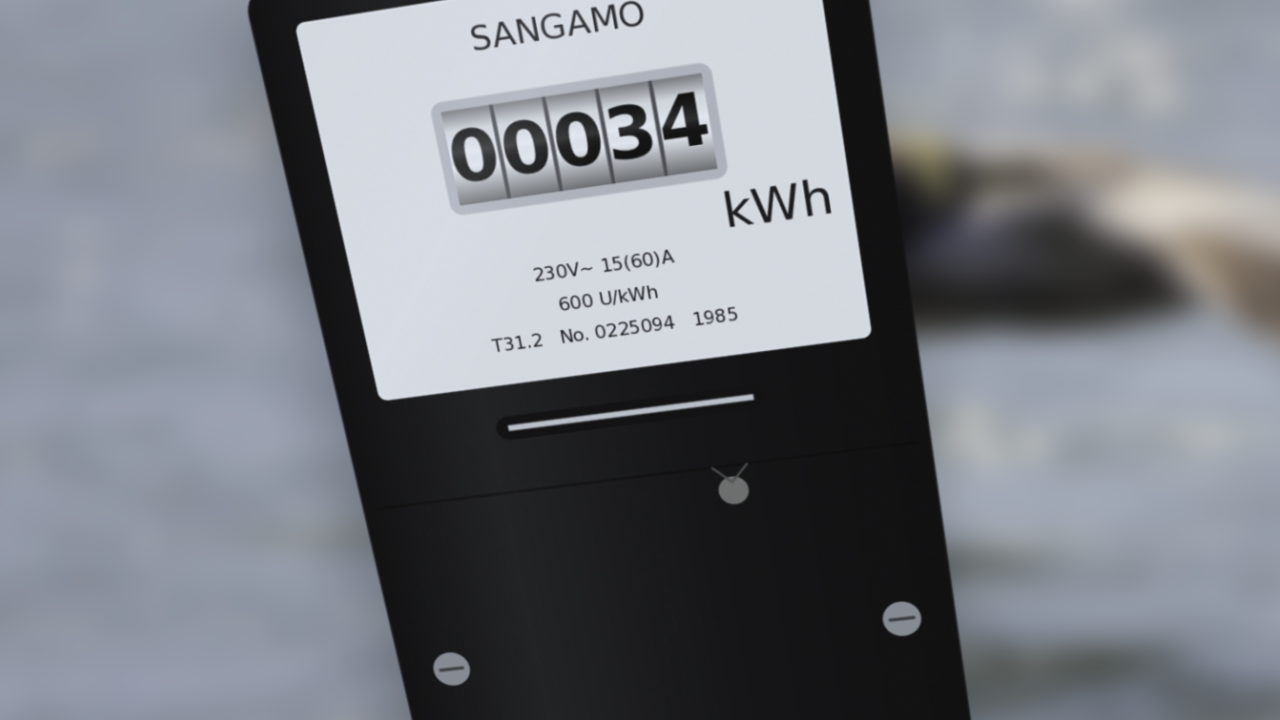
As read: 34 kWh
